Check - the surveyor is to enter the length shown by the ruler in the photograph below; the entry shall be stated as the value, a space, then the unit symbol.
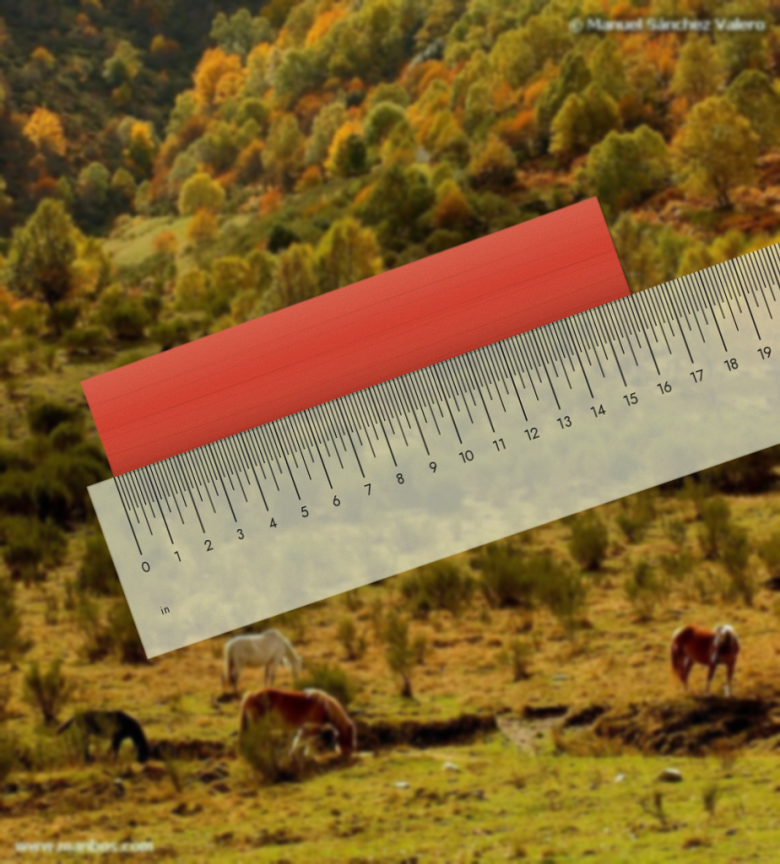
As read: 16 in
